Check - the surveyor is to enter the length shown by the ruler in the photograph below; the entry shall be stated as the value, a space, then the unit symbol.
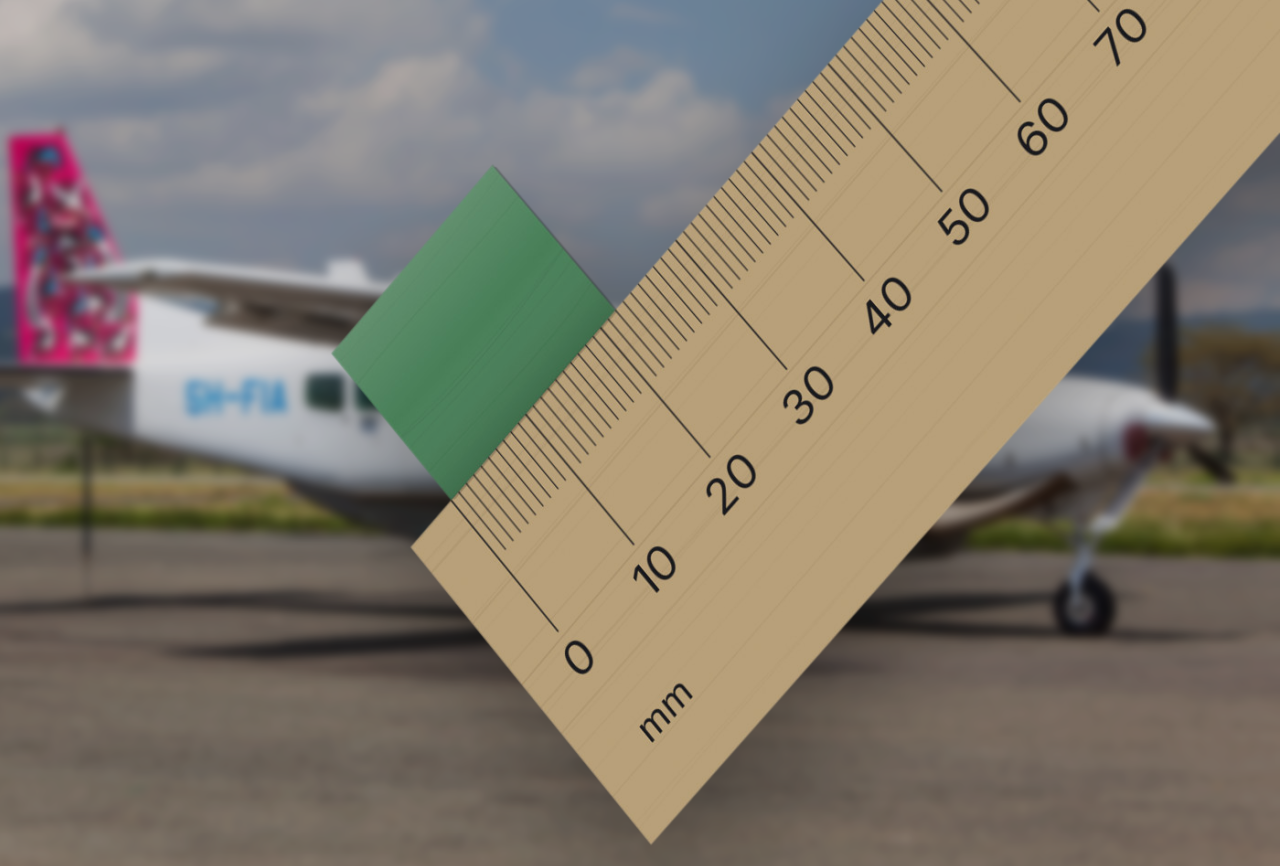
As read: 22 mm
